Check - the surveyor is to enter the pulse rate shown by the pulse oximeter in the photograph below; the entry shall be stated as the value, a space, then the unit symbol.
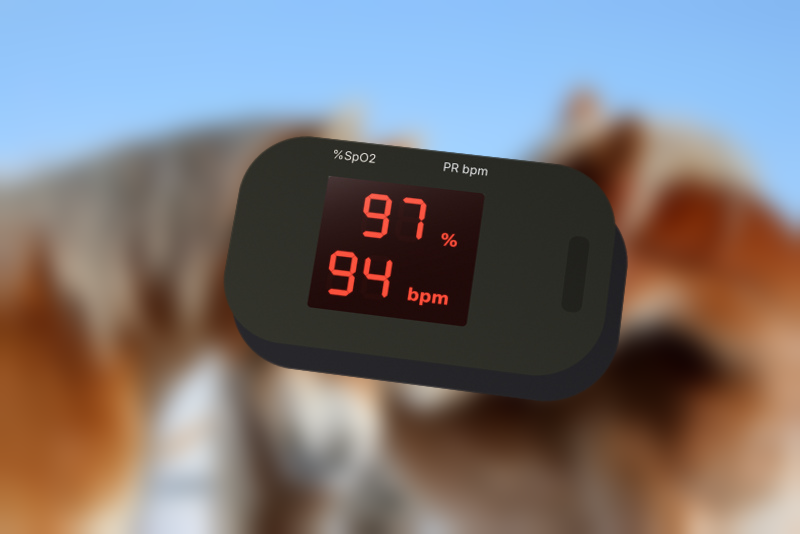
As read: 94 bpm
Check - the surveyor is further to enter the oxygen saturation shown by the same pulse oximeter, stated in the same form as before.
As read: 97 %
